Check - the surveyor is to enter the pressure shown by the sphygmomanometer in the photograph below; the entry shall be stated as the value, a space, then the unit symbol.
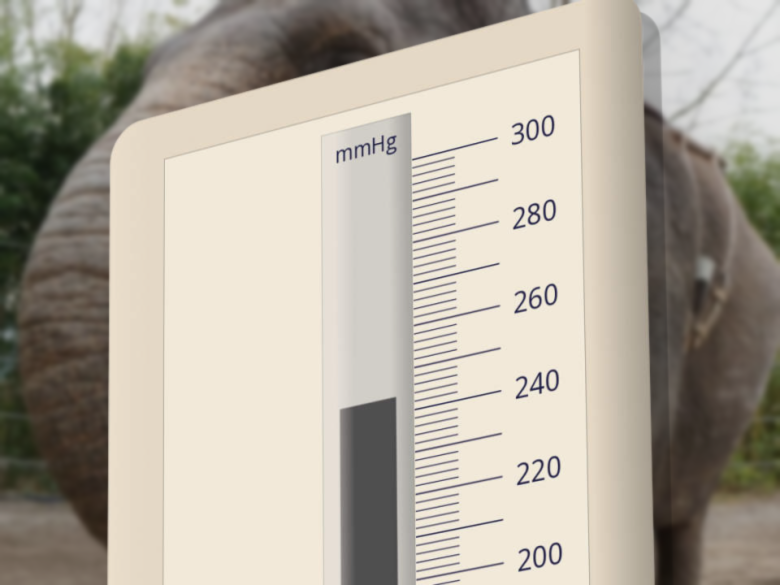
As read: 244 mmHg
